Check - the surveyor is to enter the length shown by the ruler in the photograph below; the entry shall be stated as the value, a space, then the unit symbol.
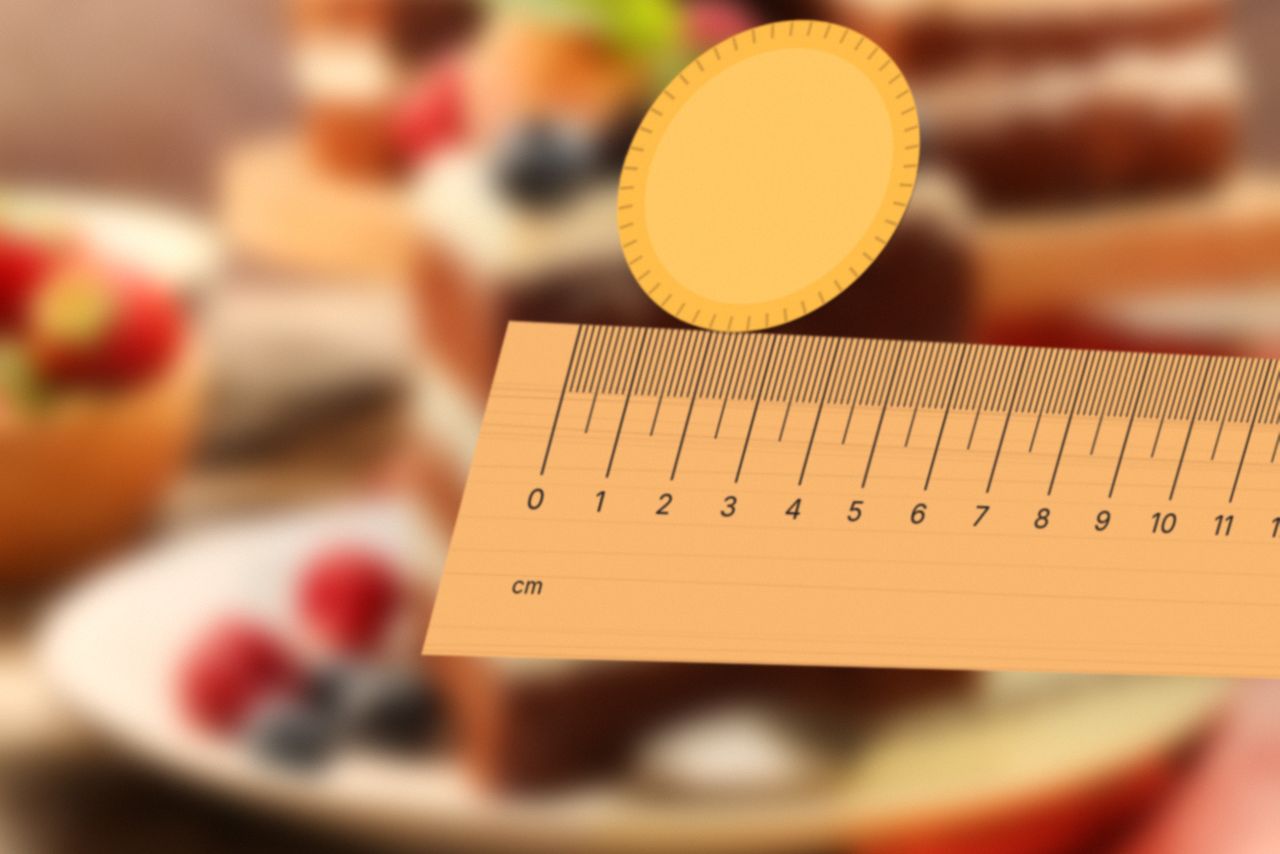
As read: 4.5 cm
